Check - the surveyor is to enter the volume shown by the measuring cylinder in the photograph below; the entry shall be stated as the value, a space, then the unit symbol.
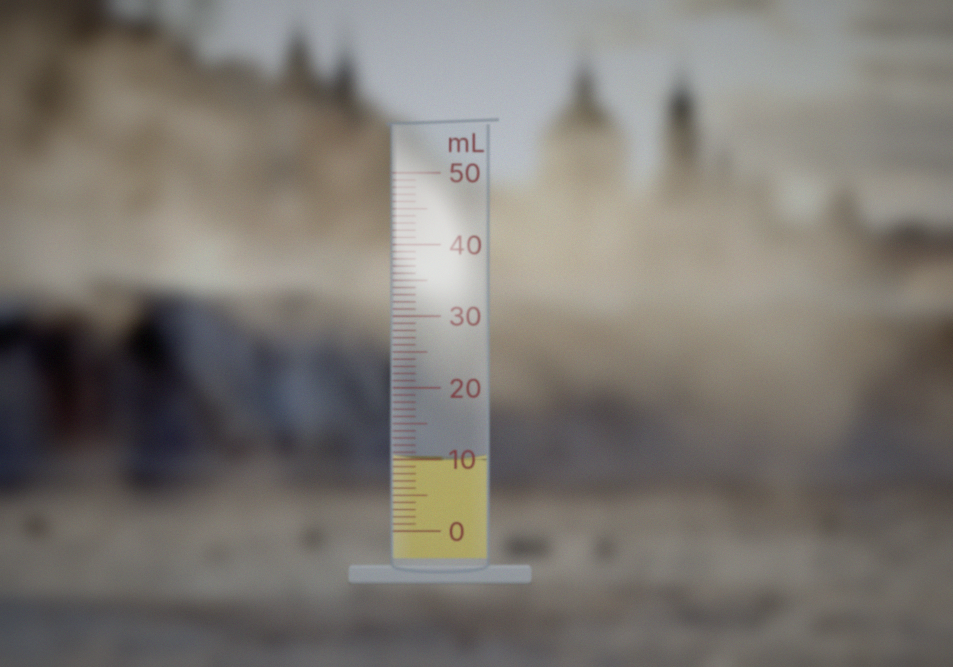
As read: 10 mL
